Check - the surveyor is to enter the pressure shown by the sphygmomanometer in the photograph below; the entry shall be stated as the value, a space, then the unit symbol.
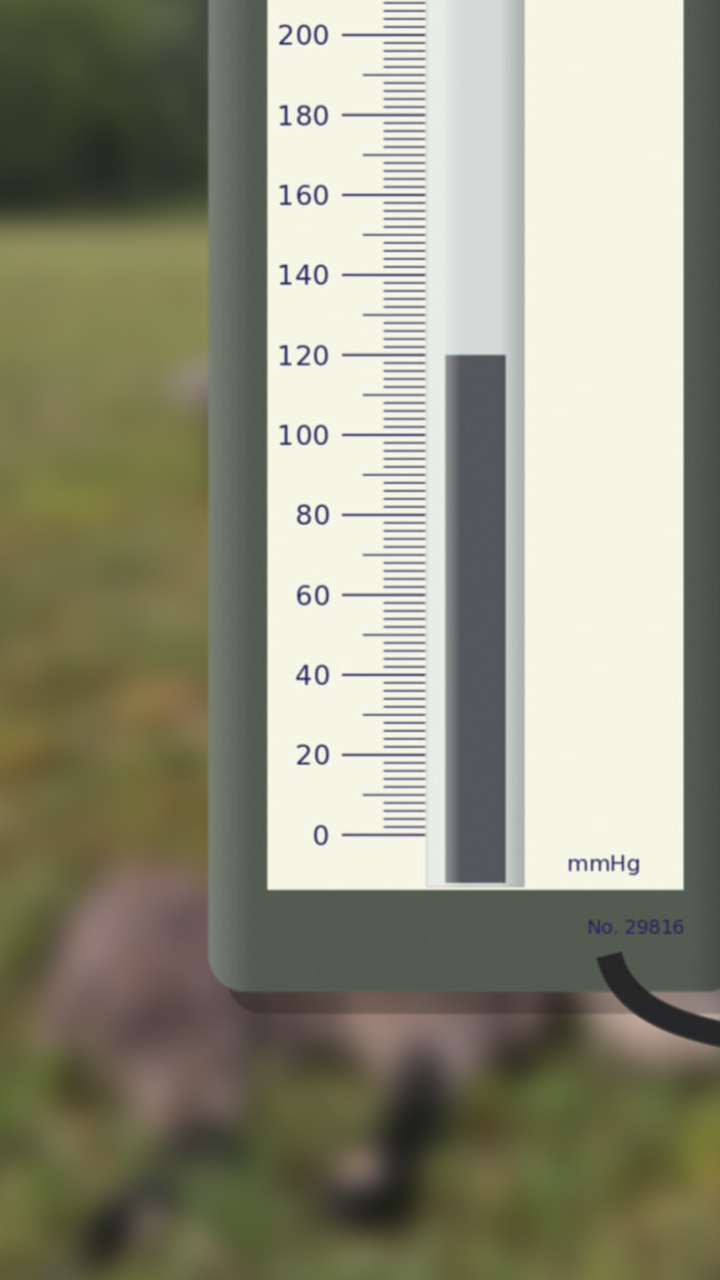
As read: 120 mmHg
